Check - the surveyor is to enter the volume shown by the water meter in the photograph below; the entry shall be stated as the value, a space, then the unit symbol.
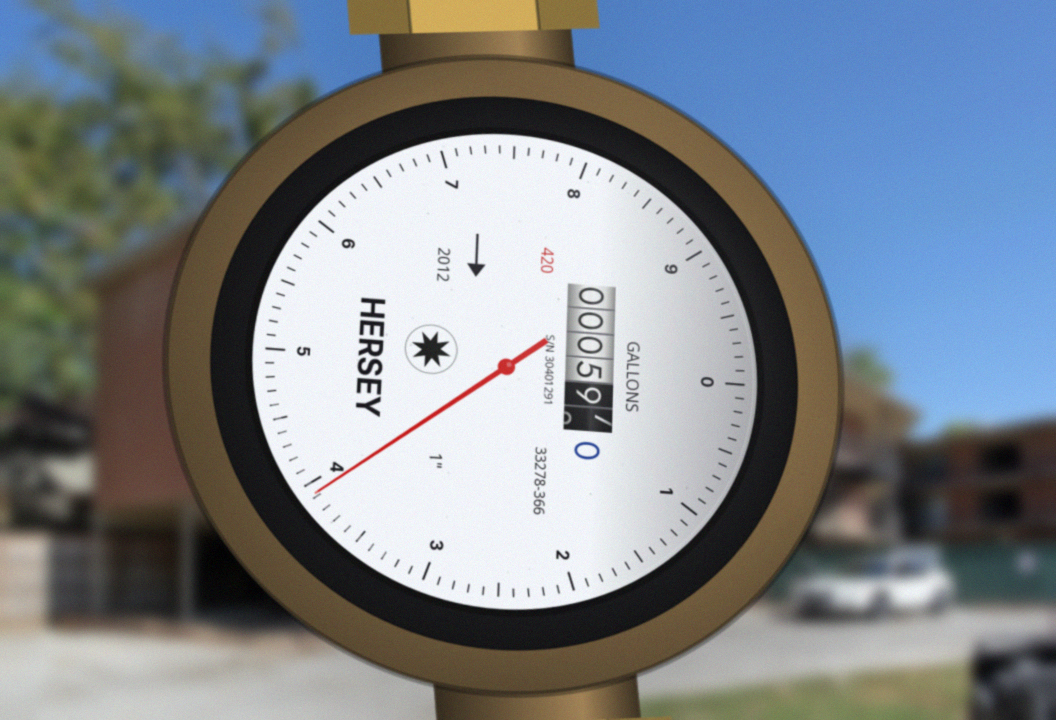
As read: 5973.9 gal
